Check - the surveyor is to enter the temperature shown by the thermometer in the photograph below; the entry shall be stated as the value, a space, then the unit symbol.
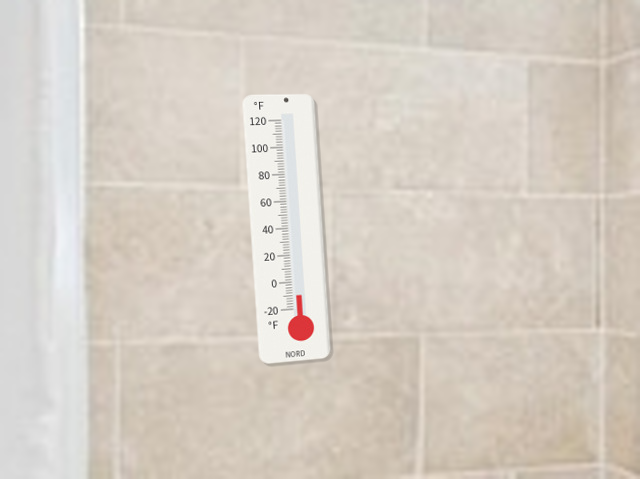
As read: -10 °F
